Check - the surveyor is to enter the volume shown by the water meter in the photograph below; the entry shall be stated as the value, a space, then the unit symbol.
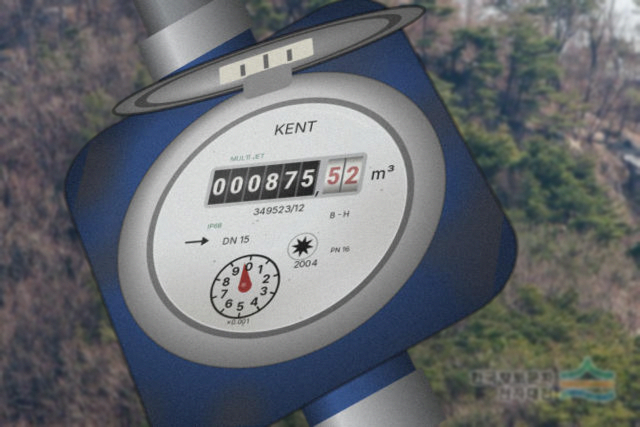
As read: 875.519 m³
